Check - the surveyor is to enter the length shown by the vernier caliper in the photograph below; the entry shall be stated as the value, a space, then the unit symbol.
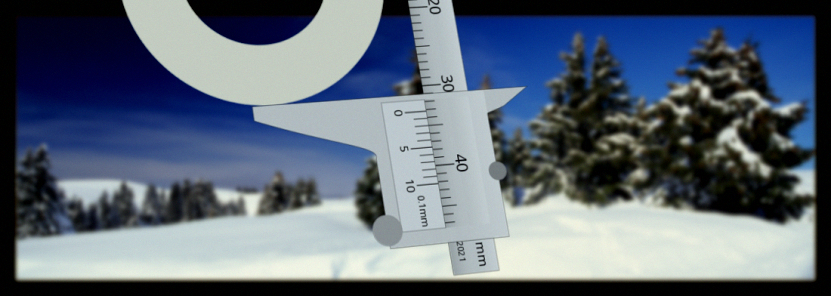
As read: 33.2 mm
